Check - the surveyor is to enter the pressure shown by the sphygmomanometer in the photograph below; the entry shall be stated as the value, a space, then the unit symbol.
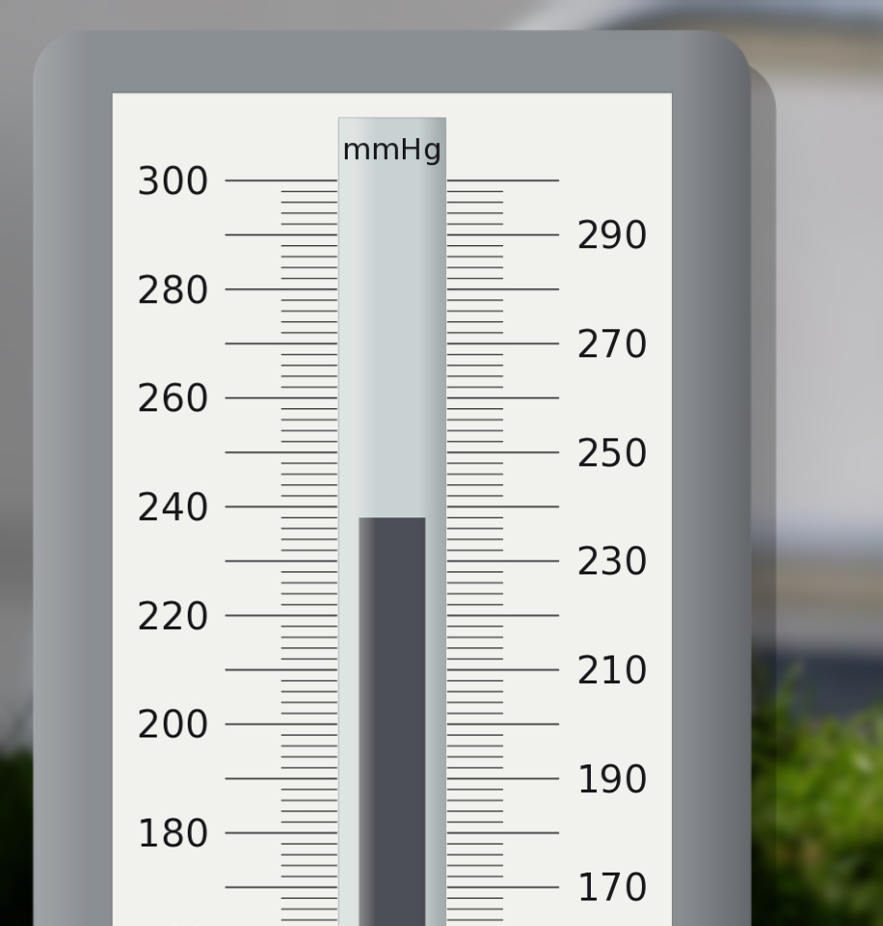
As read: 238 mmHg
